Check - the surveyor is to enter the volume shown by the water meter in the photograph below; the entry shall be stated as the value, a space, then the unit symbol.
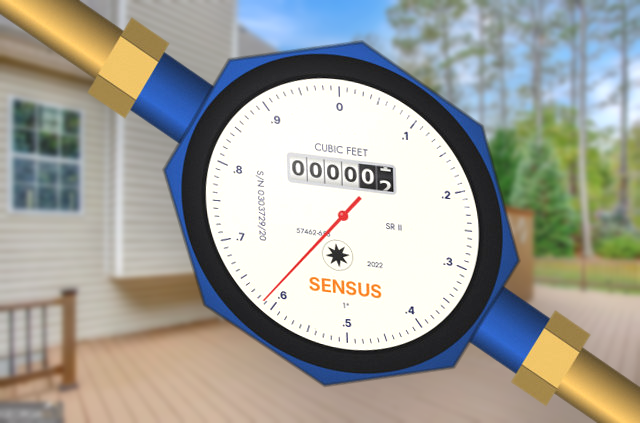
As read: 1.61 ft³
